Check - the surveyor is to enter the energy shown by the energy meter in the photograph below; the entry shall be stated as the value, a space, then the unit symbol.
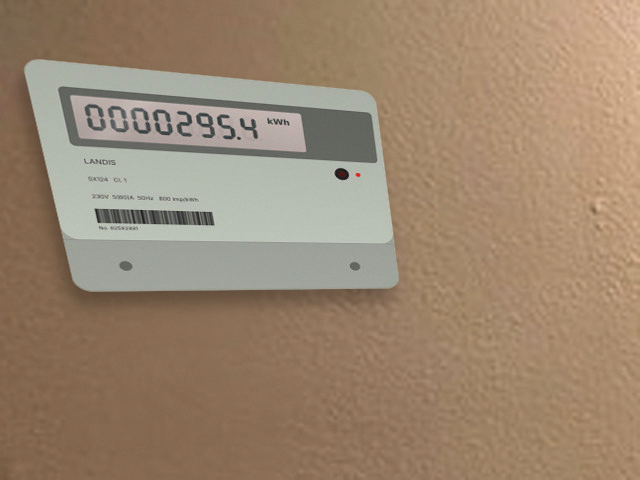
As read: 295.4 kWh
